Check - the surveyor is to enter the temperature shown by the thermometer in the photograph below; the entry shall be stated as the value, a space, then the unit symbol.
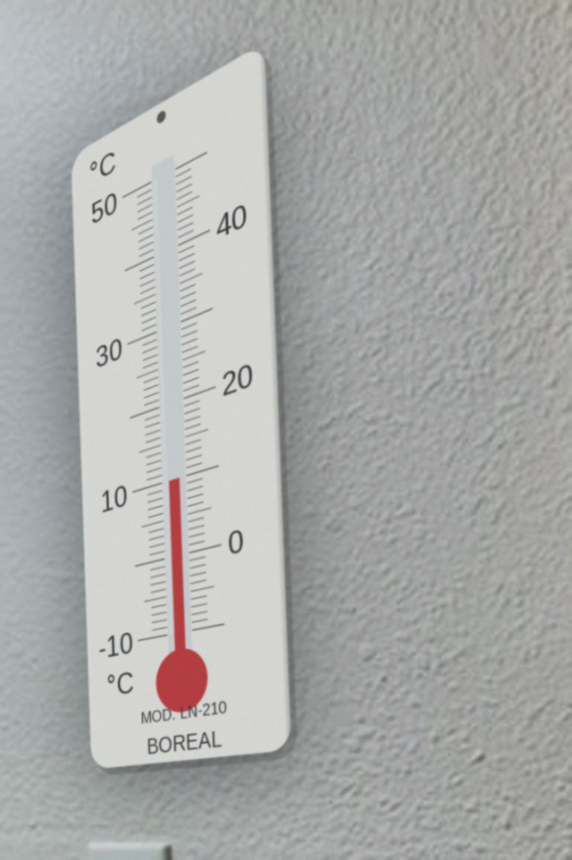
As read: 10 °C
